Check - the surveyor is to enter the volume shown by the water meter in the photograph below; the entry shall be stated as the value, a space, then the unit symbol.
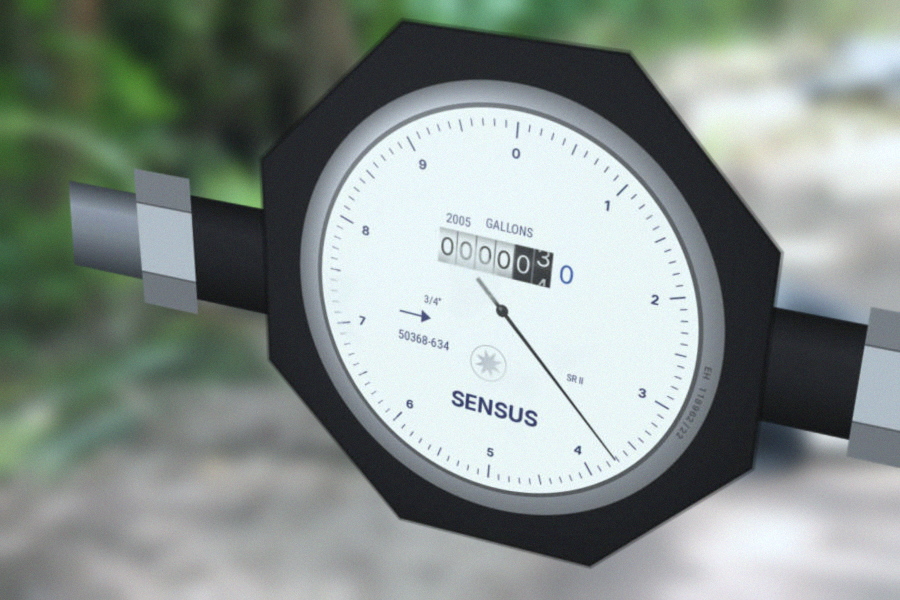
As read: 33.7 gal
